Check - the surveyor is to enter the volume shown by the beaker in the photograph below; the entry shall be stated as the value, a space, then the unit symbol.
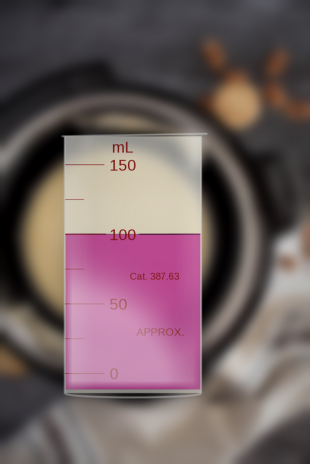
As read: 100 mL
